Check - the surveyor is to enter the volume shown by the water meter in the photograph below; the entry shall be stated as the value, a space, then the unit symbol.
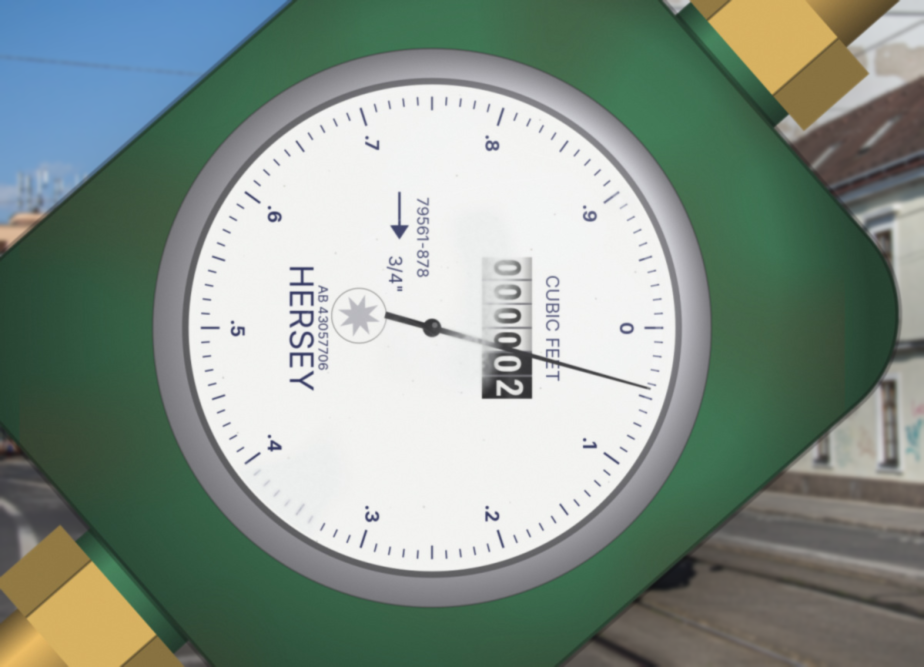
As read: 2.04 ft³
